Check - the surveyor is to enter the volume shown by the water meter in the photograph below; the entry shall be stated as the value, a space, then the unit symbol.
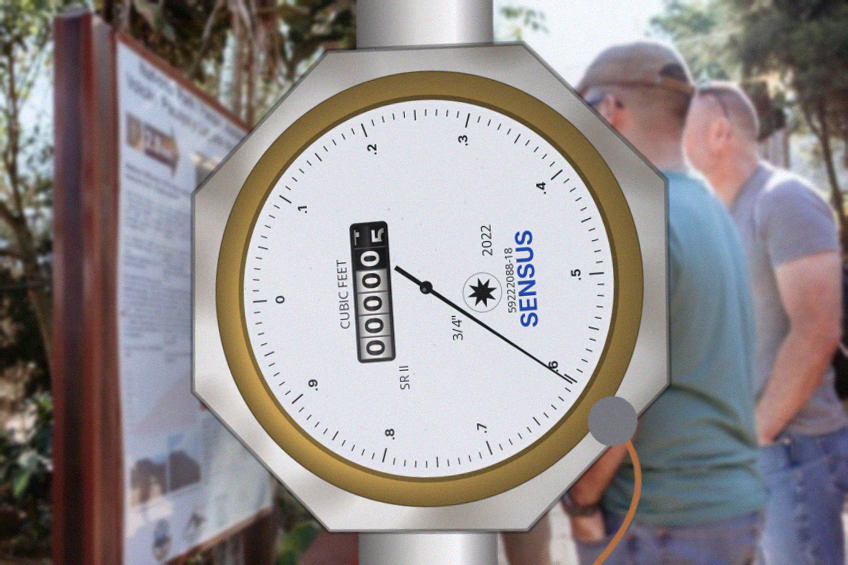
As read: 4.60 ft³
